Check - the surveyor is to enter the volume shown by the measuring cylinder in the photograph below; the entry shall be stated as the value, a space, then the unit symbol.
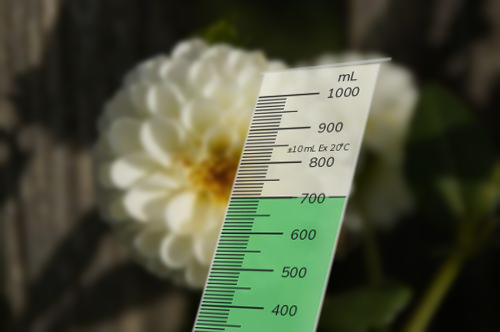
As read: 700 mL
